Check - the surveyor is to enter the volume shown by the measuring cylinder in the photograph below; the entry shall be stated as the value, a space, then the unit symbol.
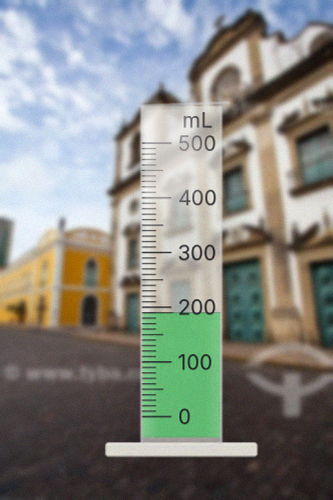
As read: 190 mL
